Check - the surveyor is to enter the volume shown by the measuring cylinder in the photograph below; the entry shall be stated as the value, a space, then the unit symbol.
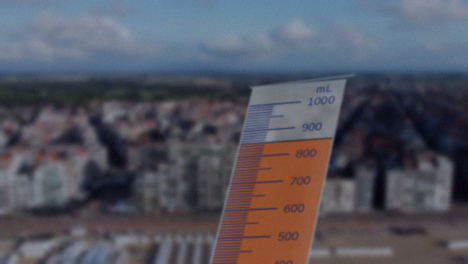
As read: 850 mL
